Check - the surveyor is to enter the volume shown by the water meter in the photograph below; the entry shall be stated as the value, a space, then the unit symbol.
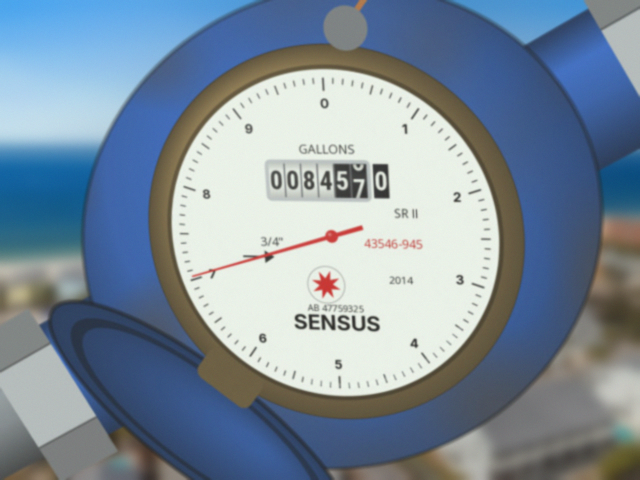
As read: 84567.0 gal
